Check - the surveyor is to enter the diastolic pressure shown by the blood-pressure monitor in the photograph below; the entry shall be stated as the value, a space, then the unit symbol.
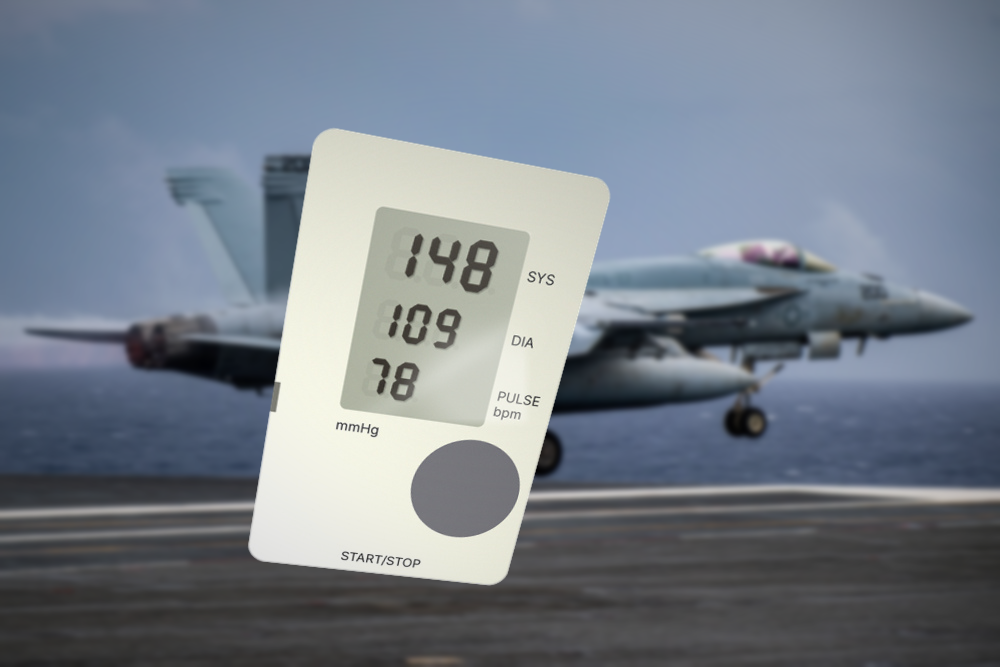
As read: 109 mmHg
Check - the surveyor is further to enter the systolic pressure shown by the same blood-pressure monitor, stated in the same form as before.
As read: 148 mmHg
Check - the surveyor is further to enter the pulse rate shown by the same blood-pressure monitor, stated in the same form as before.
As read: 78 bpm
